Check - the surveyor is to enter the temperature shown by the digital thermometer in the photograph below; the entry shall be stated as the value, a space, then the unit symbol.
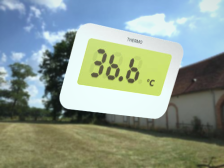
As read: 36.6 °C
